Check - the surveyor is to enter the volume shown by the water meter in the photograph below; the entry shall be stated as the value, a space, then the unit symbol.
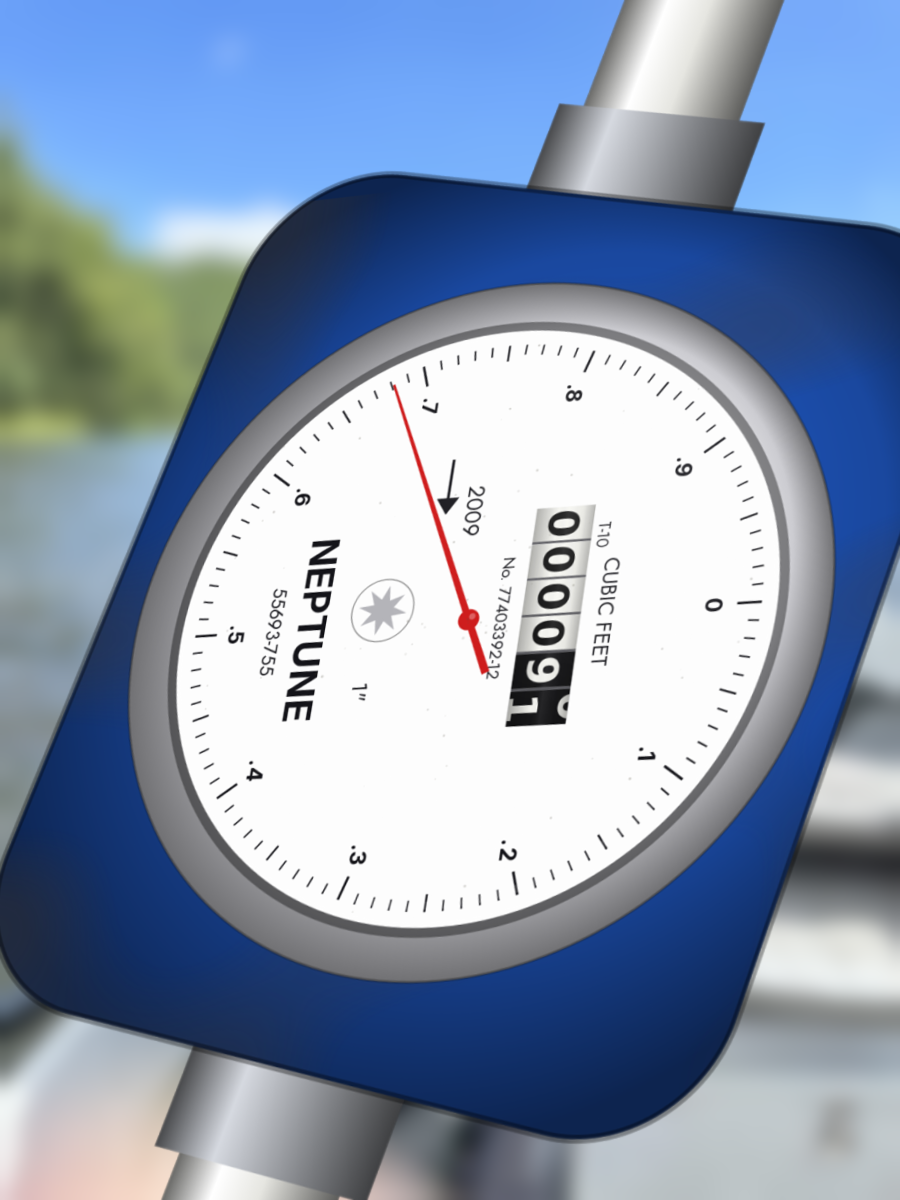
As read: 90.68 ft³
